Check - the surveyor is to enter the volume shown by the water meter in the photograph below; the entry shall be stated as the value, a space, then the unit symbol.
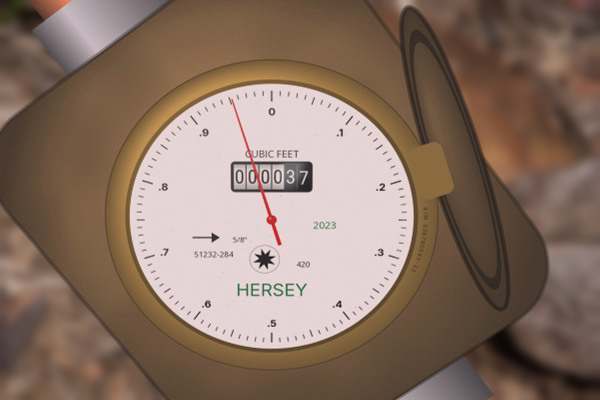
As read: 36.95 ft³
